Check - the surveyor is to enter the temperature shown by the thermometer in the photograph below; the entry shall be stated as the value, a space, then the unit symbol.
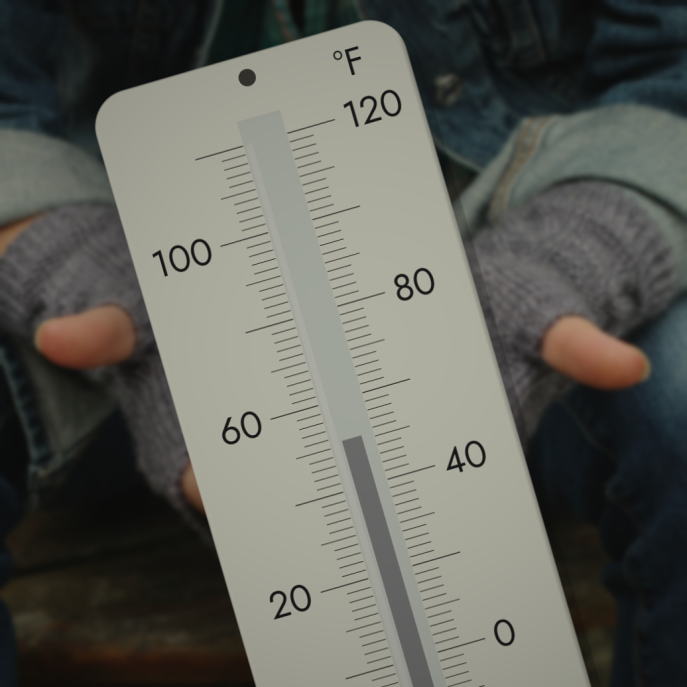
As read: 51 °F
